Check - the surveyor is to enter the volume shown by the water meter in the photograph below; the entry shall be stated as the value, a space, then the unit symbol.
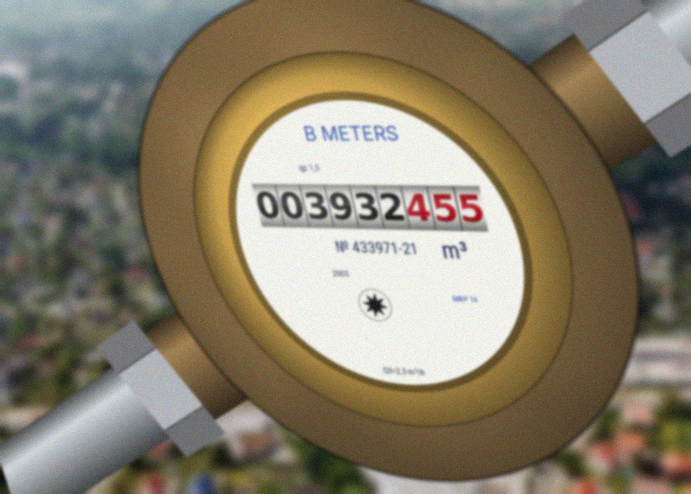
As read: 3932.455 m³
